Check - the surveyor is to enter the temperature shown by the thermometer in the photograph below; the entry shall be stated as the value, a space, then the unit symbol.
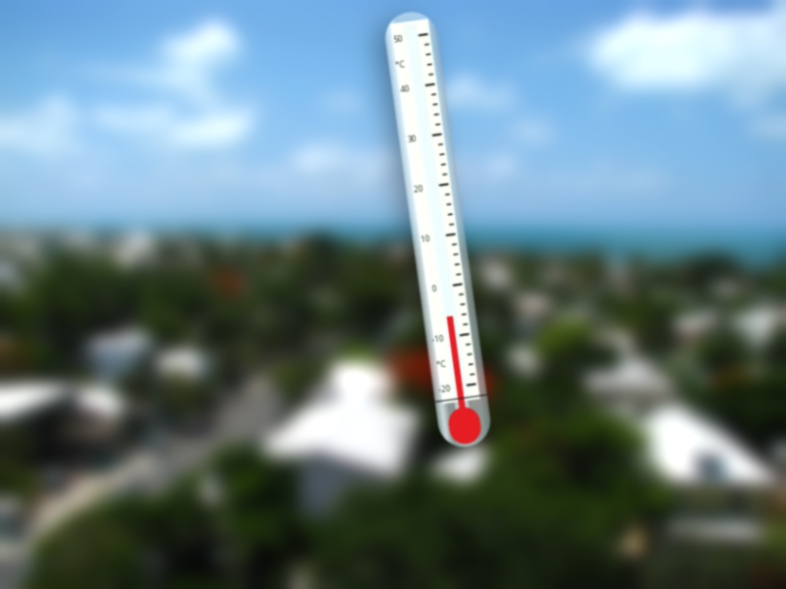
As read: -6 °C
